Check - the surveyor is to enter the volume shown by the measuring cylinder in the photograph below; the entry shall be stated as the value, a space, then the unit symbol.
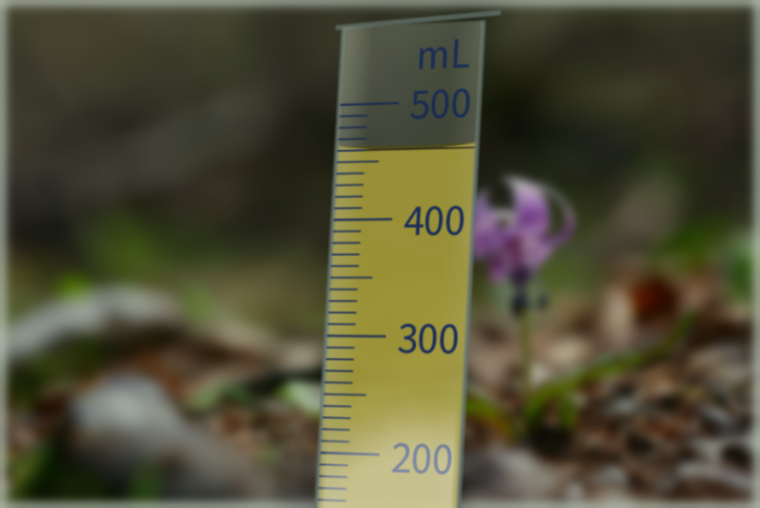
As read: 460 mL
